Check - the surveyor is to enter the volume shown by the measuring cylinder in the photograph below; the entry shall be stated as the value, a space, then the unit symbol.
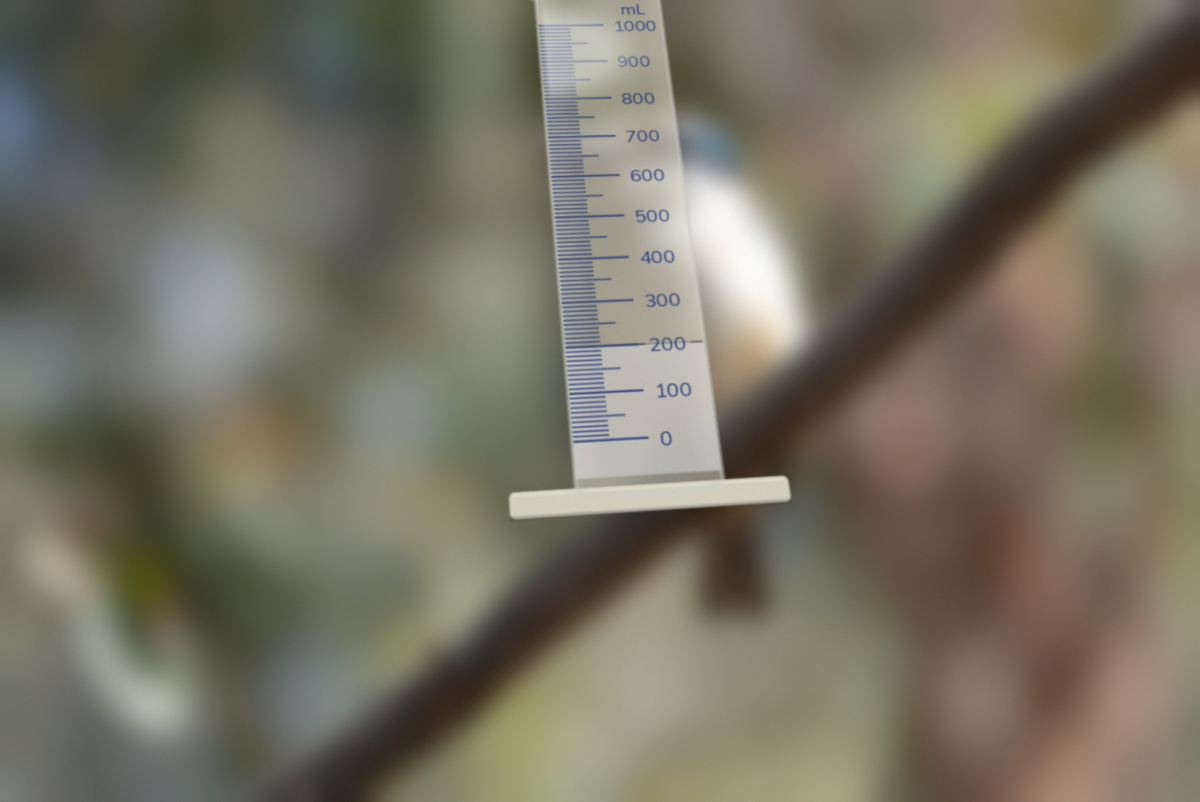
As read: 200 mL
